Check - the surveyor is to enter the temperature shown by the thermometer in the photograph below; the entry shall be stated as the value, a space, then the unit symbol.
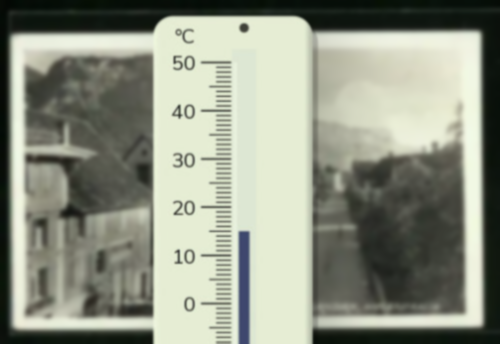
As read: 15 °C
